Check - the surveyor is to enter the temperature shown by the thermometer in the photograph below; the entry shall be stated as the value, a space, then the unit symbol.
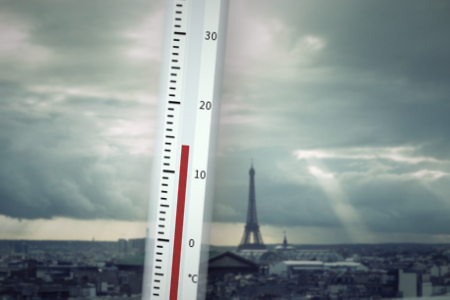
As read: 14 °C
